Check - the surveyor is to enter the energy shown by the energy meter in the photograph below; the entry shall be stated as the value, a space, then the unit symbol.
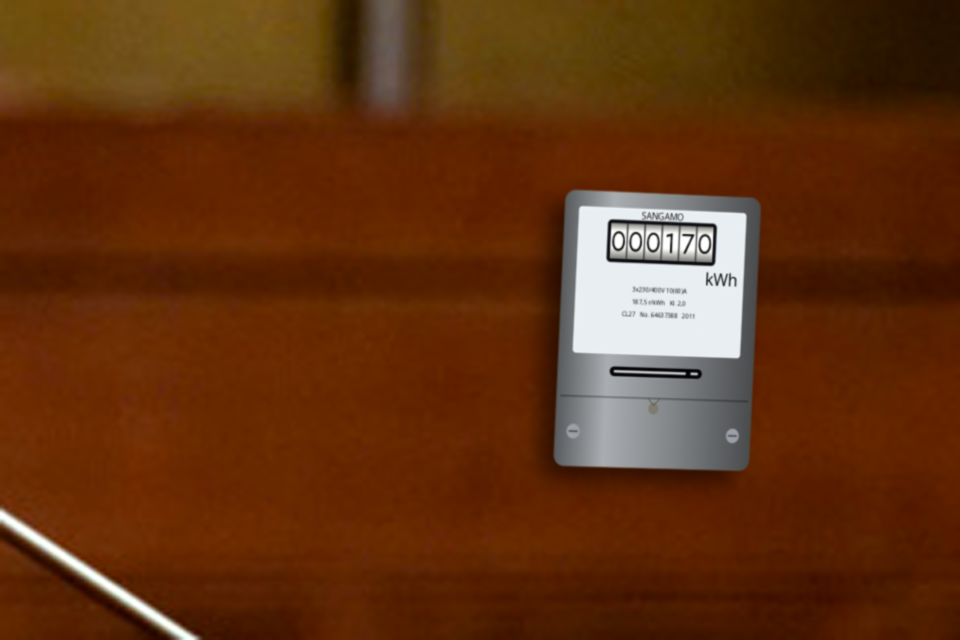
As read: 170 kWh
